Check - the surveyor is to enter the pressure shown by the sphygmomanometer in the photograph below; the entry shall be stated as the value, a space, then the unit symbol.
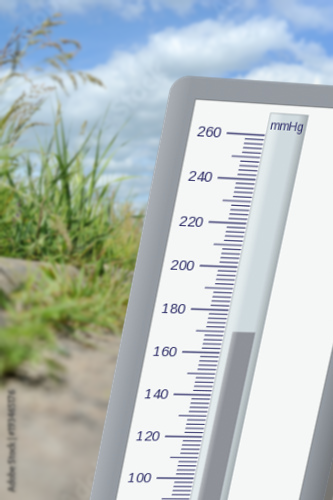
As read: 170 mmHg
